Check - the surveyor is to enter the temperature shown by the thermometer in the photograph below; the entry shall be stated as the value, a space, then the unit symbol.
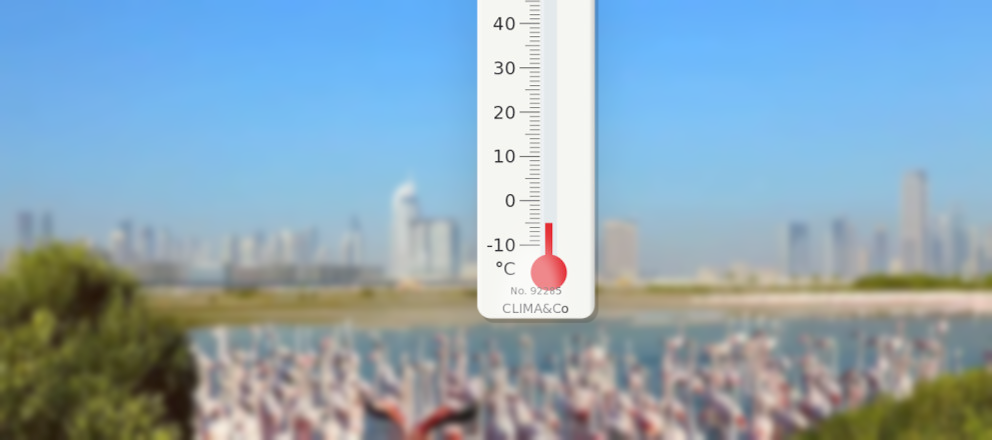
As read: -5 °C
